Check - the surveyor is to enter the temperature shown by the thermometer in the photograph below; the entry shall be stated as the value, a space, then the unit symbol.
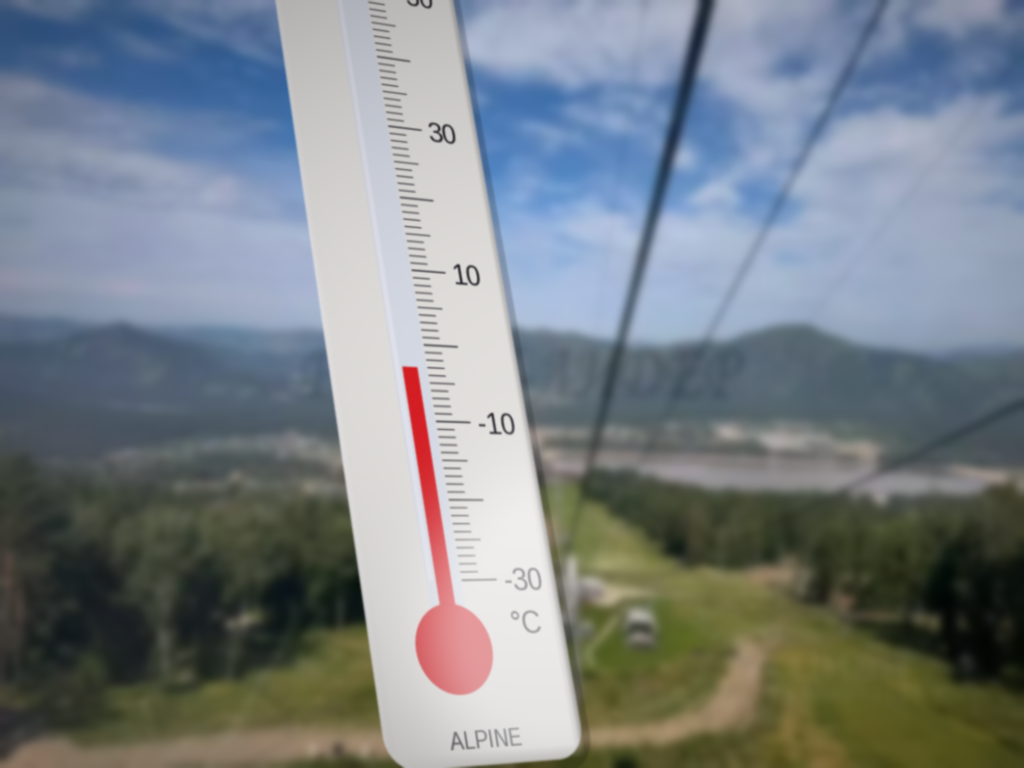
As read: -3 °C
